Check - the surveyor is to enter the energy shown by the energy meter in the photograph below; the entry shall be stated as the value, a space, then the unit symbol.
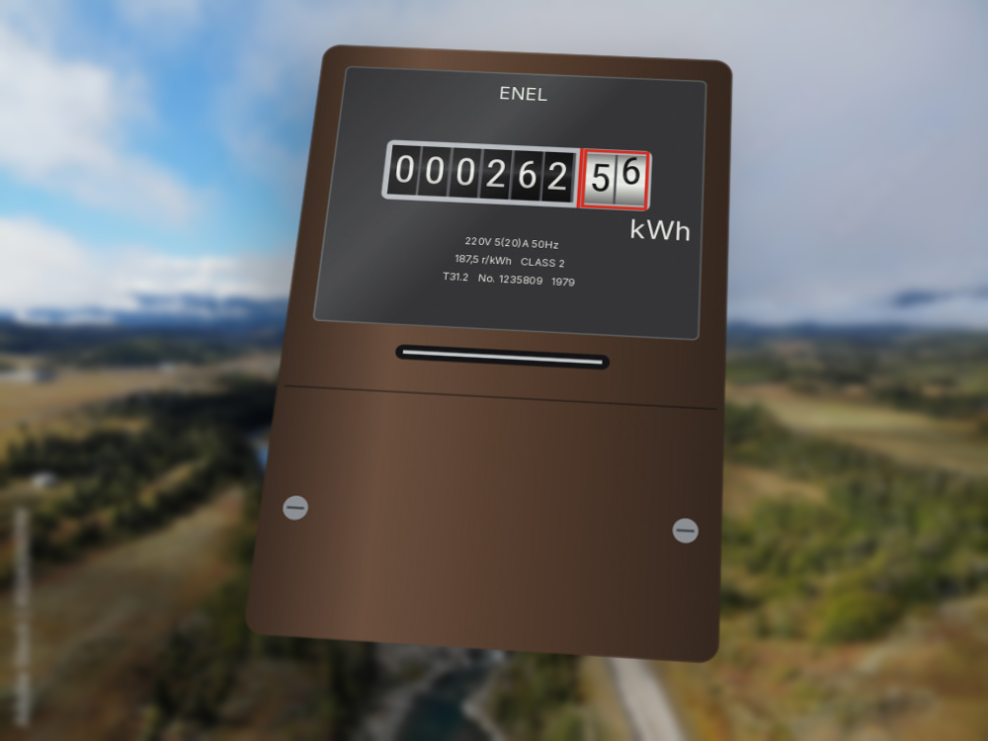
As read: 262.56 kWh
